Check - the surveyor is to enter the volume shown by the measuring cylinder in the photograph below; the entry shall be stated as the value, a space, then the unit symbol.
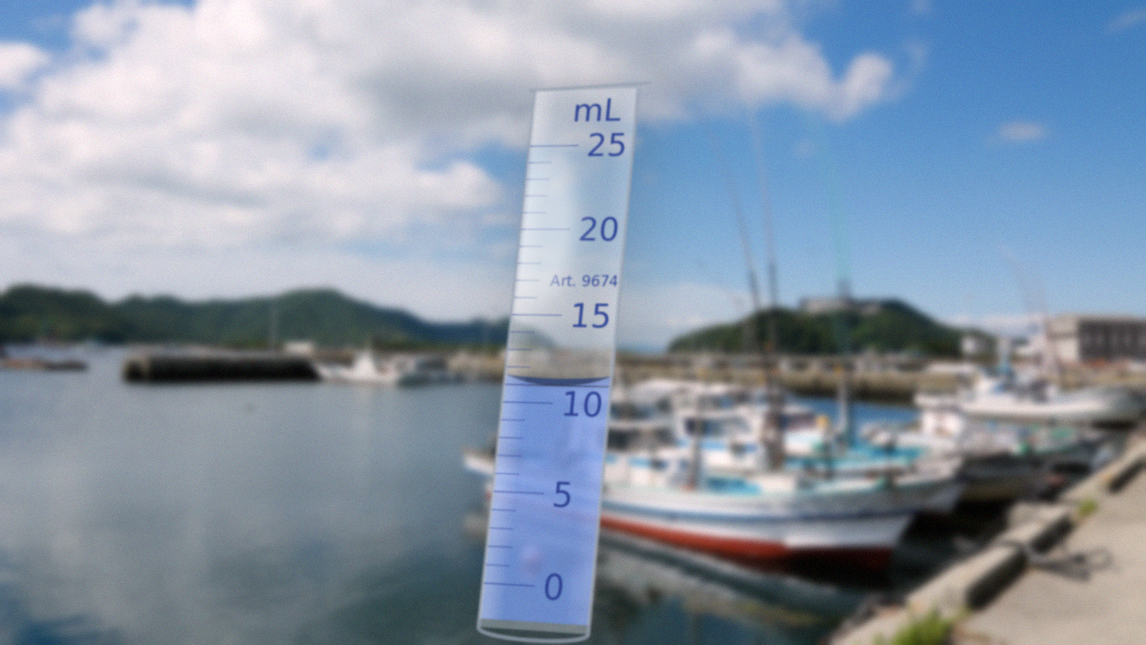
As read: 11 mL
